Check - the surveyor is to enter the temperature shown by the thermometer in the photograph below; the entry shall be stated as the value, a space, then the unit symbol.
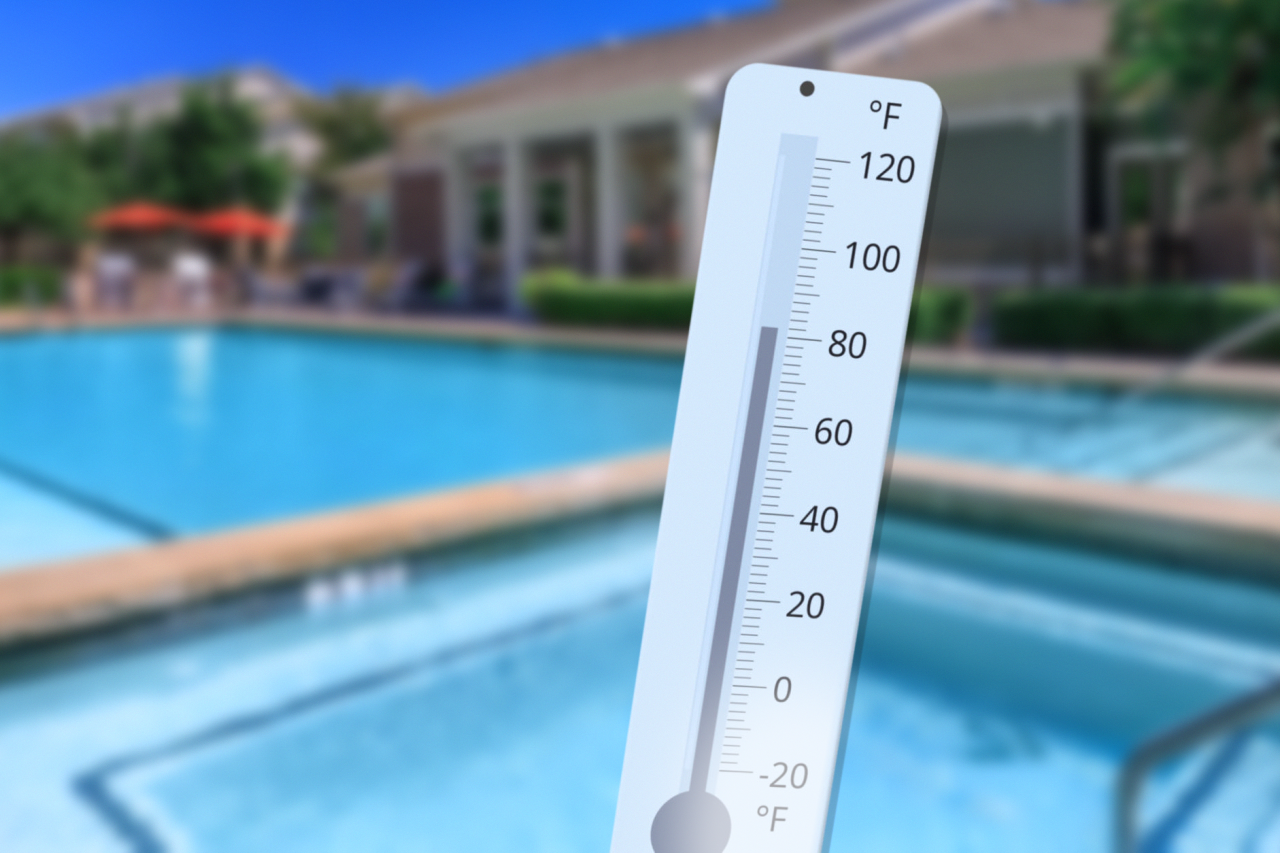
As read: 82 °F
